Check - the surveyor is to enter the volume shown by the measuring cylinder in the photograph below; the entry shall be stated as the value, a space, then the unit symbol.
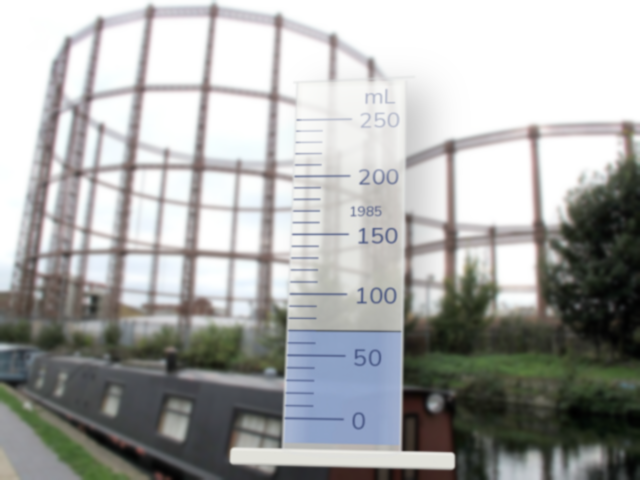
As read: 70 mL
